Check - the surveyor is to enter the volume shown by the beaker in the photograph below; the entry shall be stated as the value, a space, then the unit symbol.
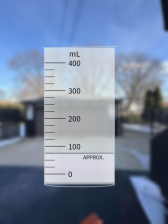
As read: 75 mL
